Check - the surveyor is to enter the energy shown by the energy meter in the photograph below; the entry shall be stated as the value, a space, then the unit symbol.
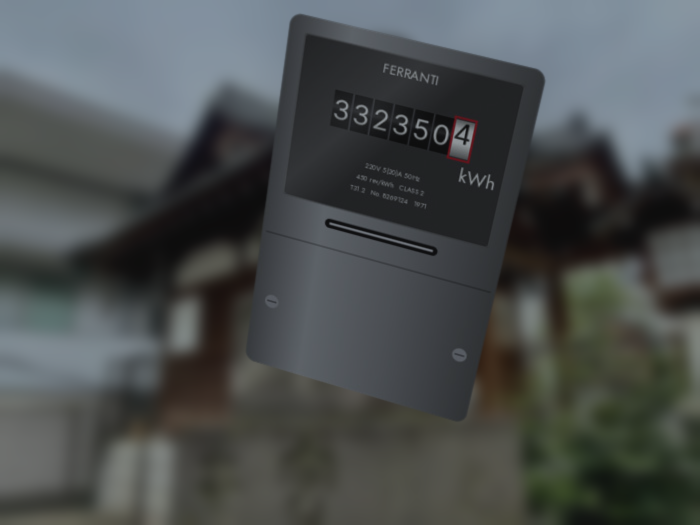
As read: 332350.4 kWh
